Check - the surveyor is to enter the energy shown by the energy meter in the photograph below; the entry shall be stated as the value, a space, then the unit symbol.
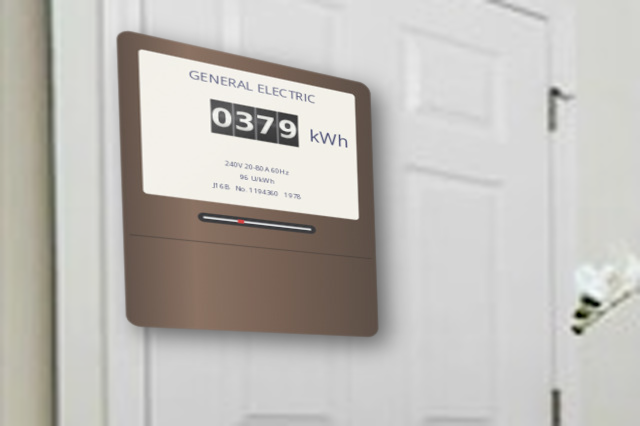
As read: 379 kWh
